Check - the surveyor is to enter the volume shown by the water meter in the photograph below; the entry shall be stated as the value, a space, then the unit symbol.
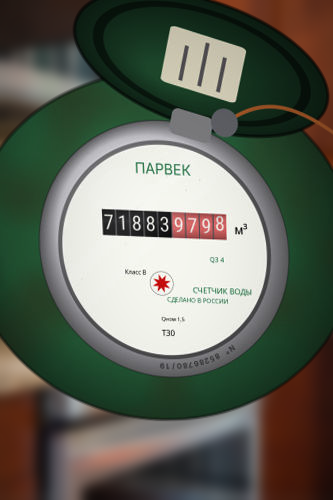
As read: 71883.9798 m³
